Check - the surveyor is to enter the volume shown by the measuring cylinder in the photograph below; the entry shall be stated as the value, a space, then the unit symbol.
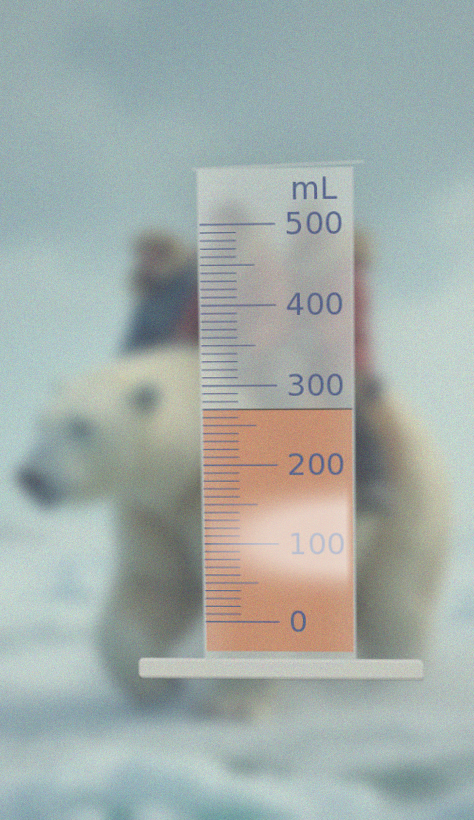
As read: 270 mL
